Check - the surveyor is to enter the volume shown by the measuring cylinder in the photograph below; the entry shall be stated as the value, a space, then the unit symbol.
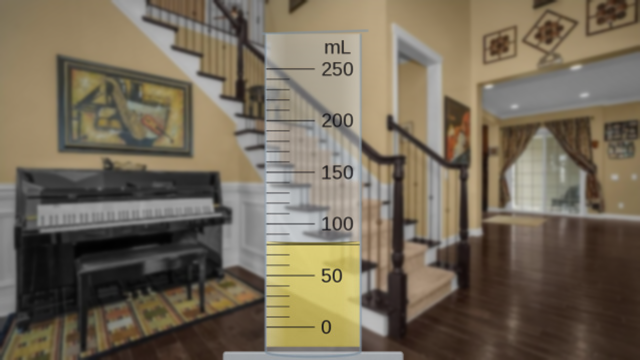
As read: 80 mL
